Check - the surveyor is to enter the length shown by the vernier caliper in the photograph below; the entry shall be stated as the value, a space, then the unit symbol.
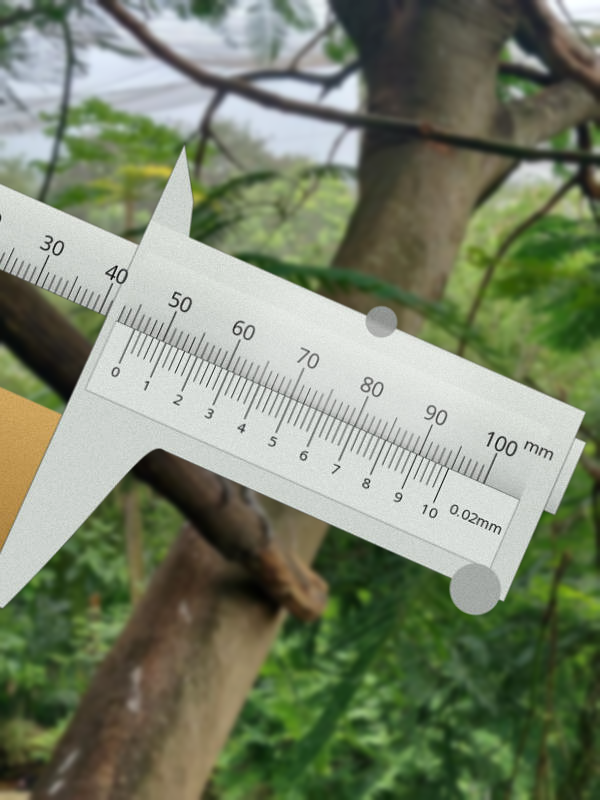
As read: 45.6 mm
